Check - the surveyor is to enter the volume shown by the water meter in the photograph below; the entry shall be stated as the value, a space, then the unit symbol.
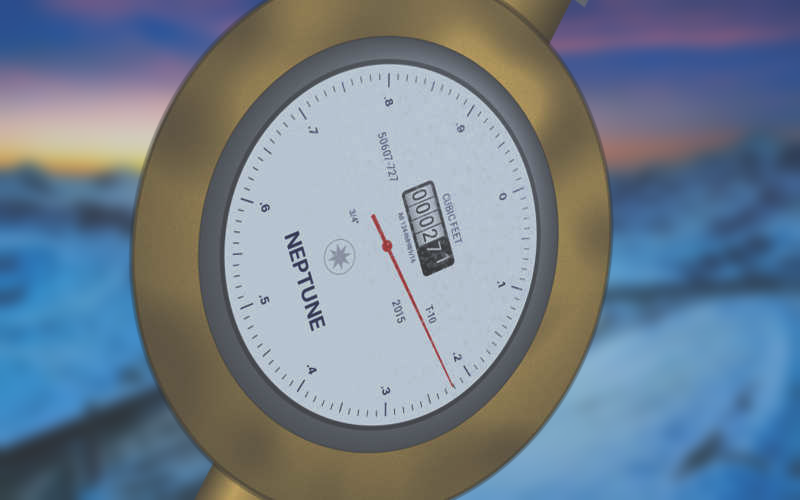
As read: 271.22 ft³
